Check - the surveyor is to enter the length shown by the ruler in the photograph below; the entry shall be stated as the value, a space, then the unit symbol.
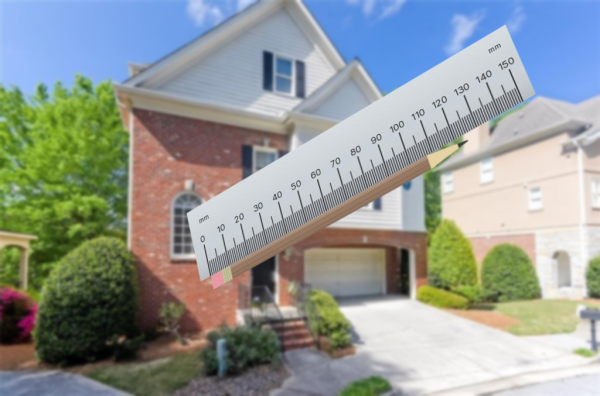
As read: 125 mm
